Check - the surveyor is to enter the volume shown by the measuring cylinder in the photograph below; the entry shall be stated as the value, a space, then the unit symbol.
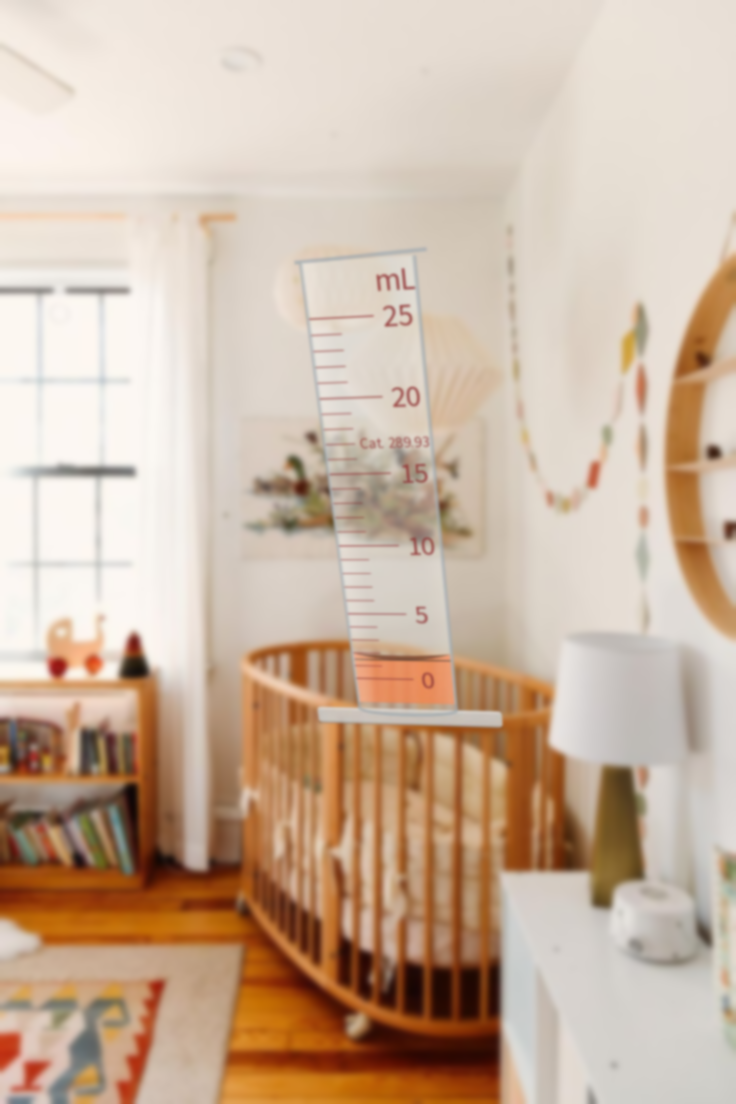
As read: 1.5 mL
